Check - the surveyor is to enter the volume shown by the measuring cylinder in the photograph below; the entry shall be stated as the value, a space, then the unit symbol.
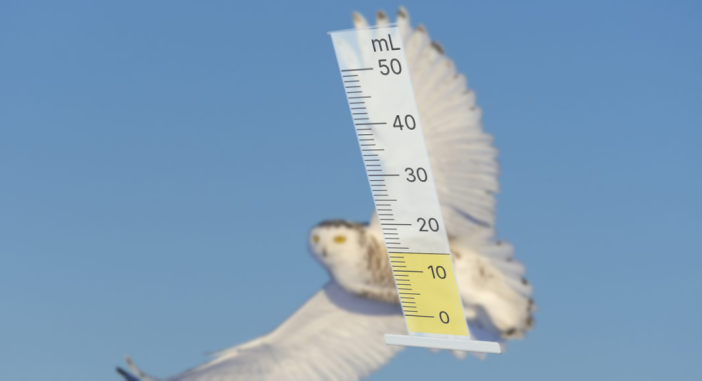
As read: 14 mL
